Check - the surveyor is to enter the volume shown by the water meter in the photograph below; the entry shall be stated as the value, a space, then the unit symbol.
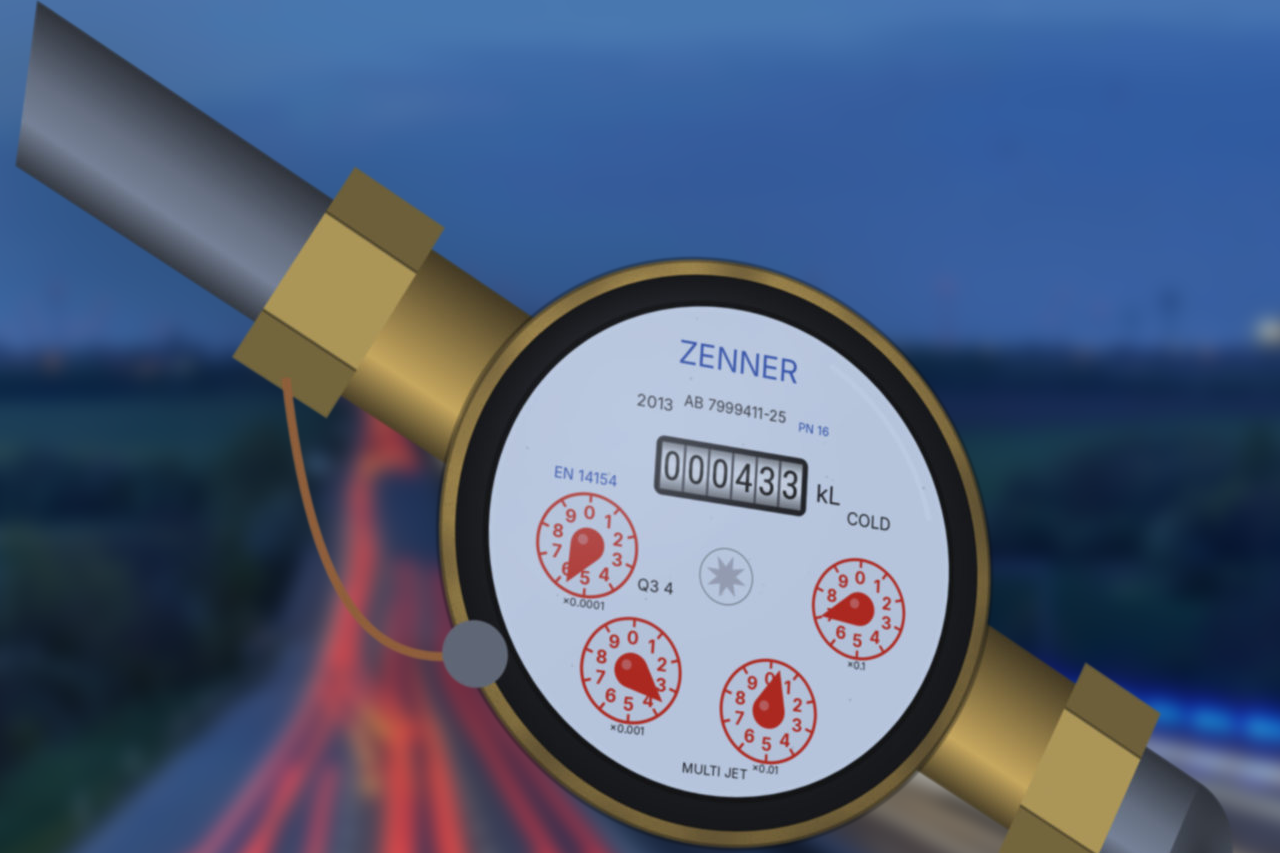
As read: 433.7035 kL
